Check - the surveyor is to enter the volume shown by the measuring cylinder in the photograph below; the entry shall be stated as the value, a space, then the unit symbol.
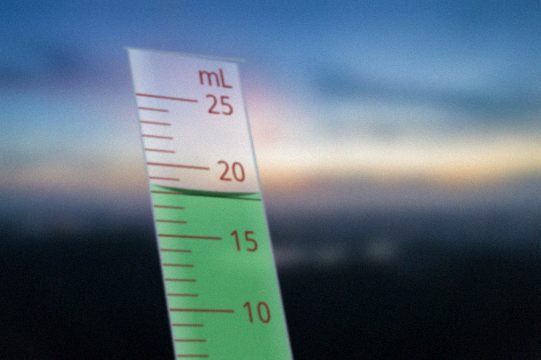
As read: 18 mL
